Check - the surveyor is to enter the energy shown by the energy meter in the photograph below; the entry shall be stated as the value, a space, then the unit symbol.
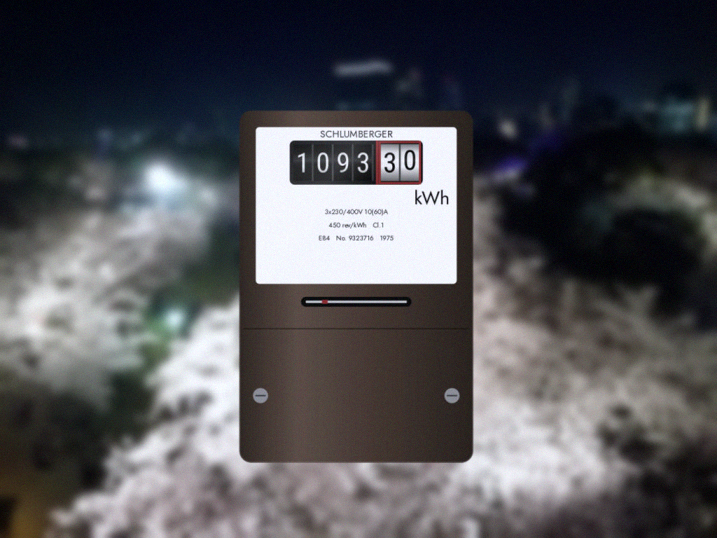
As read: 1093.30 kWh
